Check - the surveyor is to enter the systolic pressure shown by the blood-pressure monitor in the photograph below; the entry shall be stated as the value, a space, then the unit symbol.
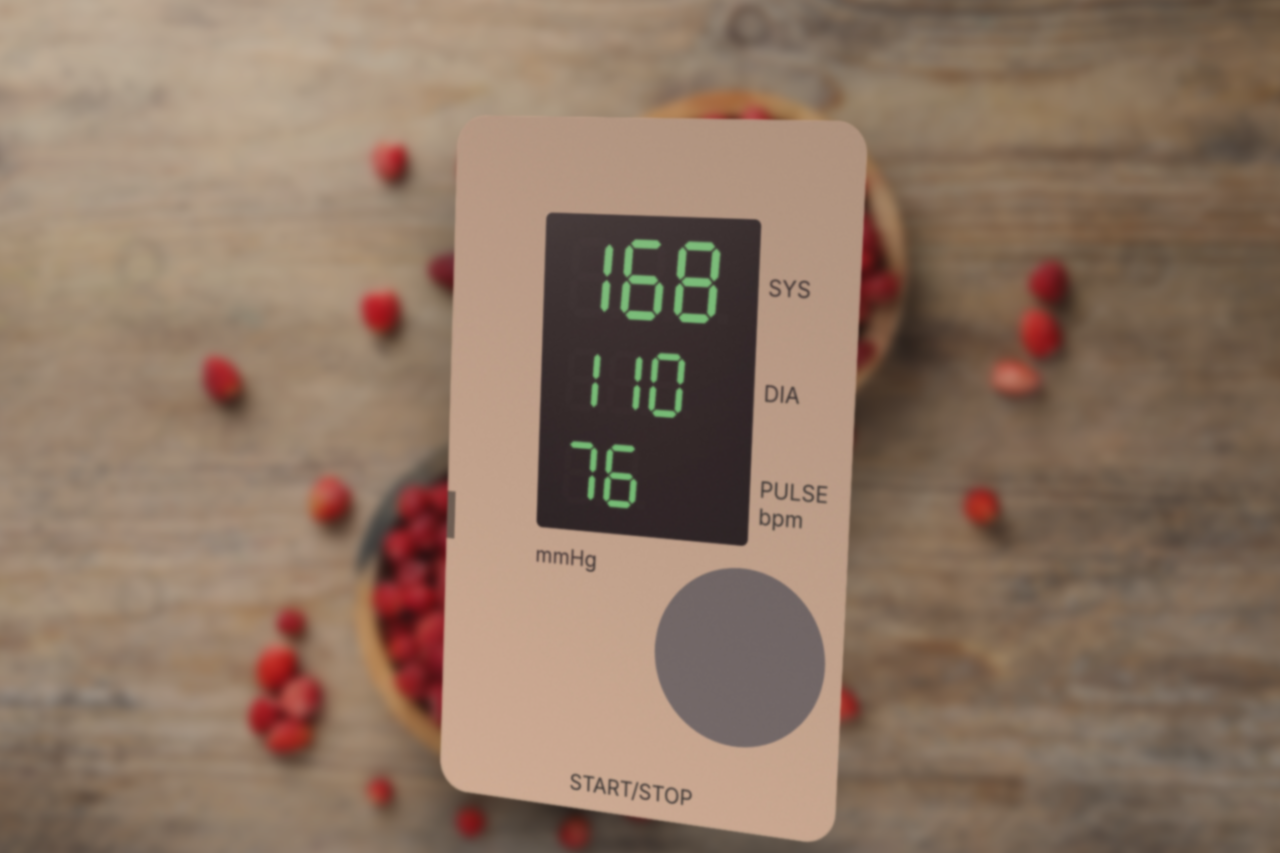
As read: 168 mmHg
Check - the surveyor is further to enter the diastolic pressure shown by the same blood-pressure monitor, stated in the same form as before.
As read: 110 mmHg
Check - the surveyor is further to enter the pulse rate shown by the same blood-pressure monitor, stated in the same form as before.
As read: 76 bpm
